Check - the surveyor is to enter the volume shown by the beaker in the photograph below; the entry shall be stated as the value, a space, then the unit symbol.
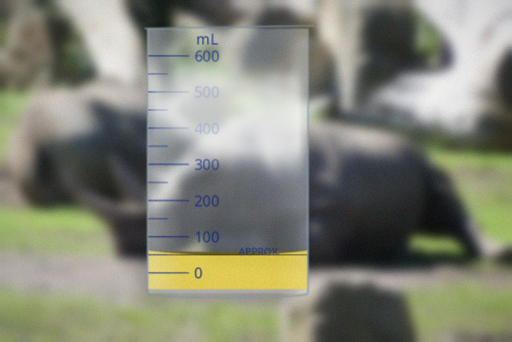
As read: 50 mL
